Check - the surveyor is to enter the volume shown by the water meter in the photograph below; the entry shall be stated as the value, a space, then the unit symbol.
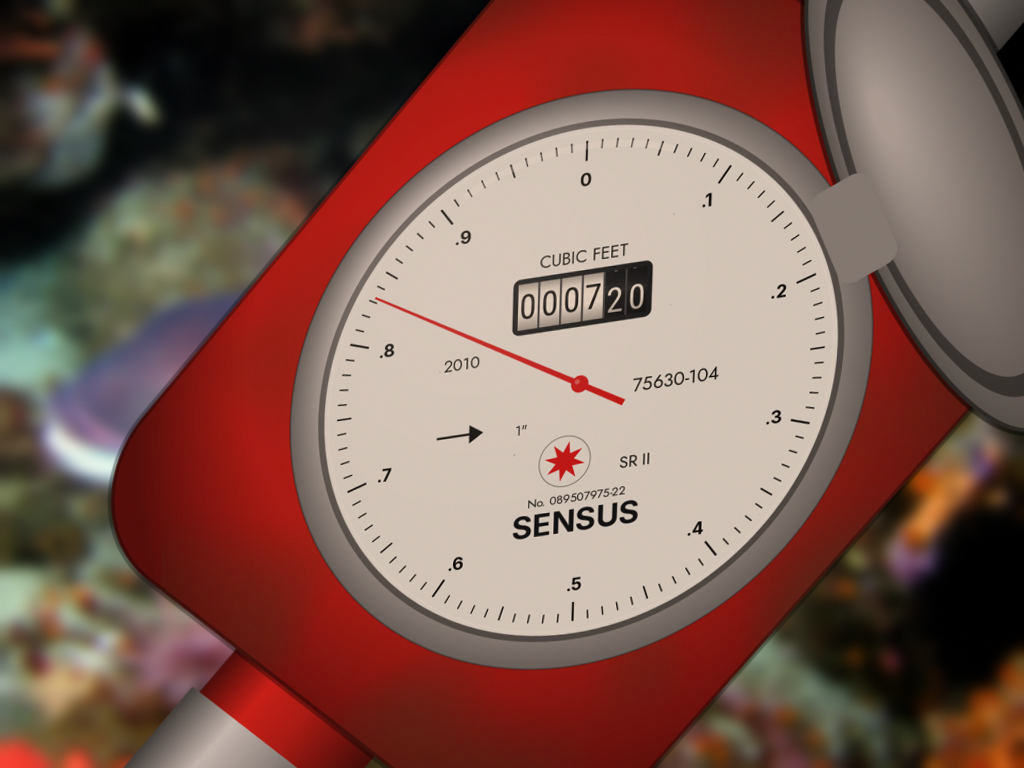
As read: 719.83 ft³
